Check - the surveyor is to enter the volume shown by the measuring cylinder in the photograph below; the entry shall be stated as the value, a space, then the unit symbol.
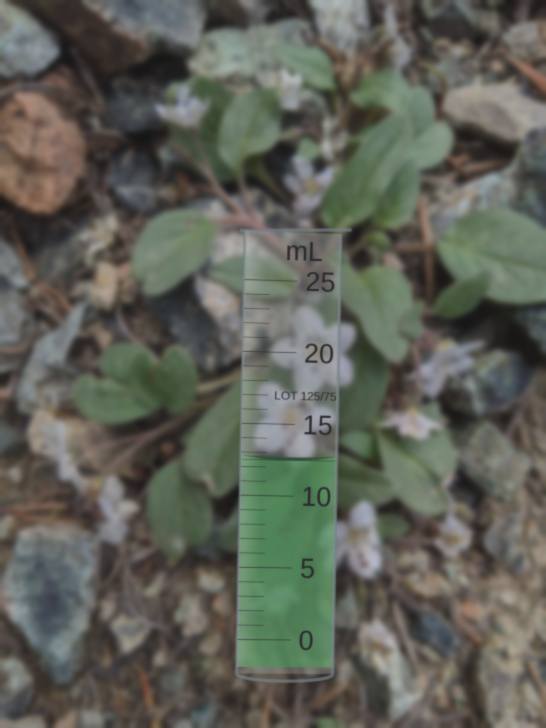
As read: 12.5 mL
